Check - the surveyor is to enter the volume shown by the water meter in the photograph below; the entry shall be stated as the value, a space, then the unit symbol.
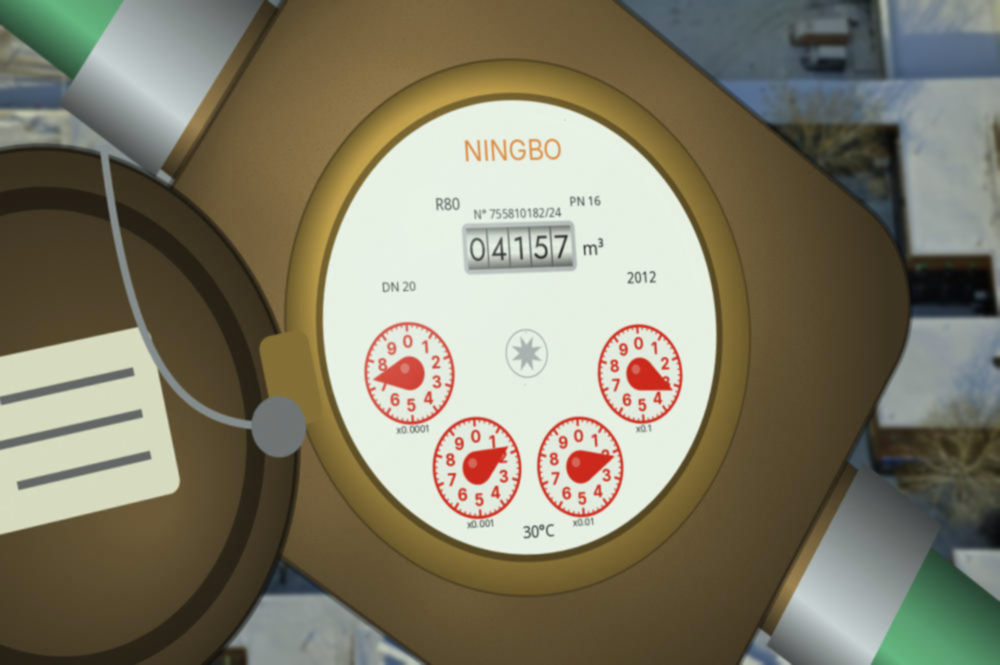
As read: 4157.3217 m³
